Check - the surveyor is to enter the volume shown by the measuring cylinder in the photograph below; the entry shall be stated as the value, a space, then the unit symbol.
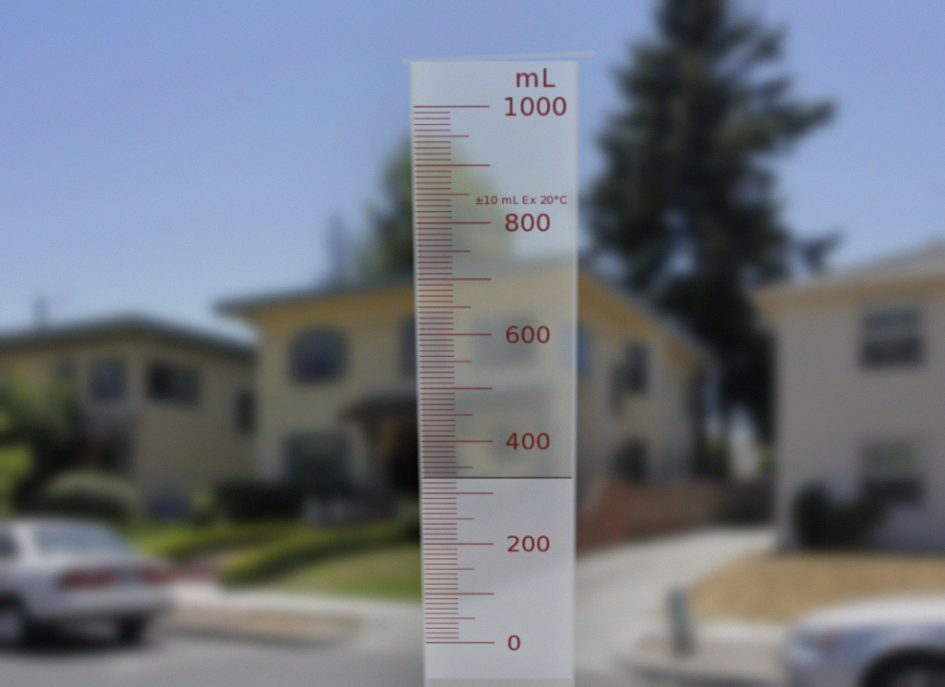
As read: 330 mL
